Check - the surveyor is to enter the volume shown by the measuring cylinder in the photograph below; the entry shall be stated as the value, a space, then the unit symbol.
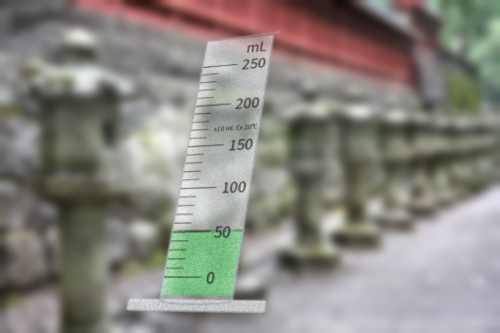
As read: 50 mL
